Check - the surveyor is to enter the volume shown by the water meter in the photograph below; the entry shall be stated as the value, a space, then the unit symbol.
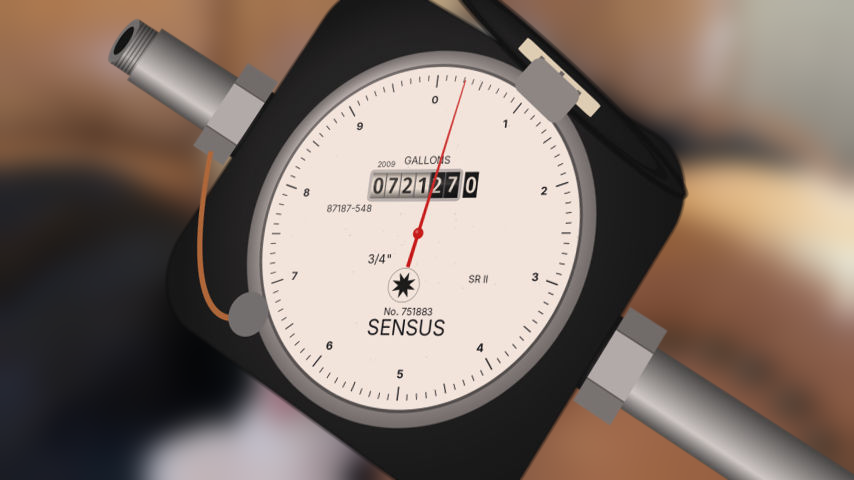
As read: 721270.3 gal
